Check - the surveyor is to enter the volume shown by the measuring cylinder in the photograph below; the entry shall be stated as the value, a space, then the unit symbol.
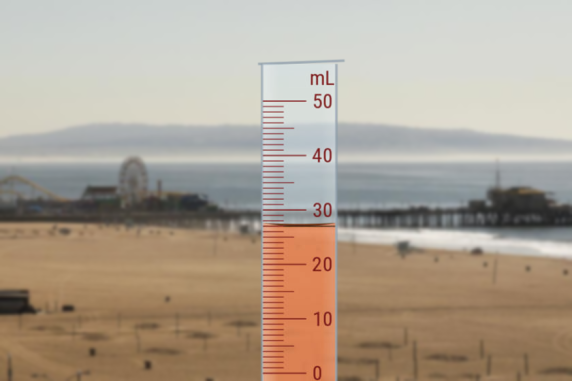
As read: 27 mL
